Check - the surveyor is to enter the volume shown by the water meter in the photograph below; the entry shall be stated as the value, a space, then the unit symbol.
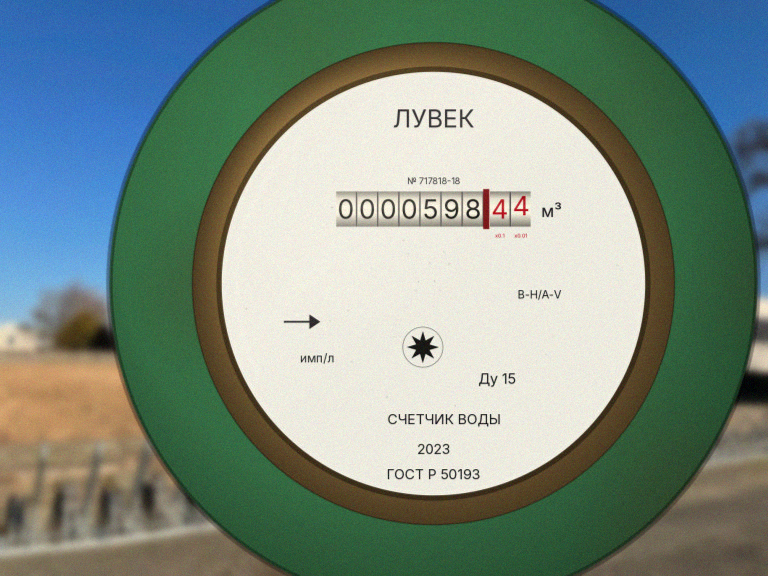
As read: 598.44 m³
